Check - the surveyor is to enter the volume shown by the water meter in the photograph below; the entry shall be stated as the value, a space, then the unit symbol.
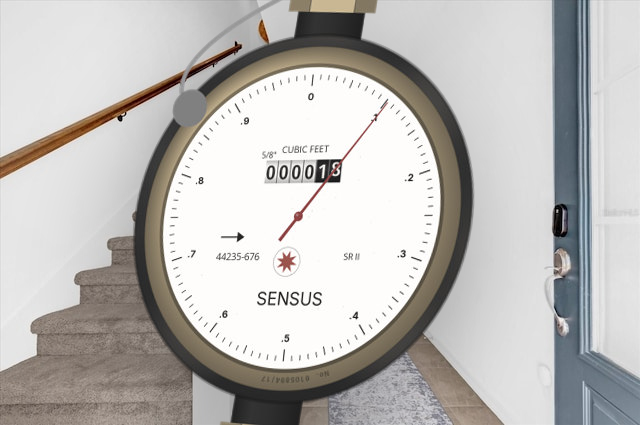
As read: 18.10 ft³
